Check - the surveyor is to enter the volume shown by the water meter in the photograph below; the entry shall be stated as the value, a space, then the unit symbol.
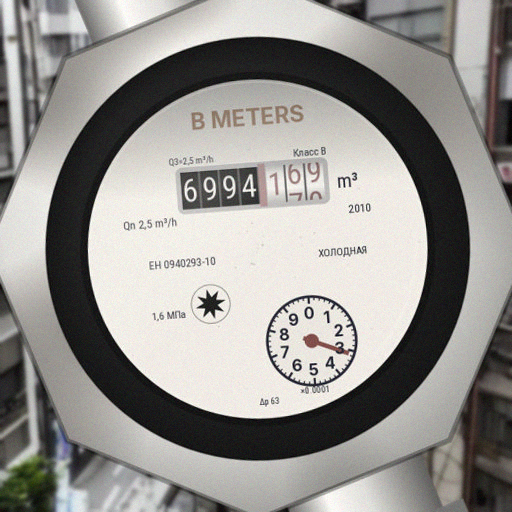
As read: 6994.1693 m³
